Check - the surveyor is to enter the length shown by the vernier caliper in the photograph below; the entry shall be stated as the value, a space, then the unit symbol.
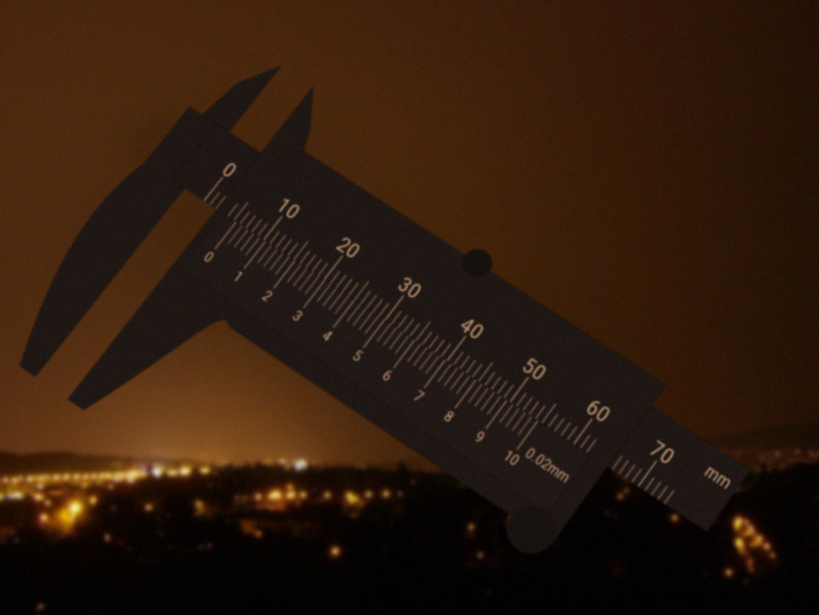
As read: 5.4 mm
